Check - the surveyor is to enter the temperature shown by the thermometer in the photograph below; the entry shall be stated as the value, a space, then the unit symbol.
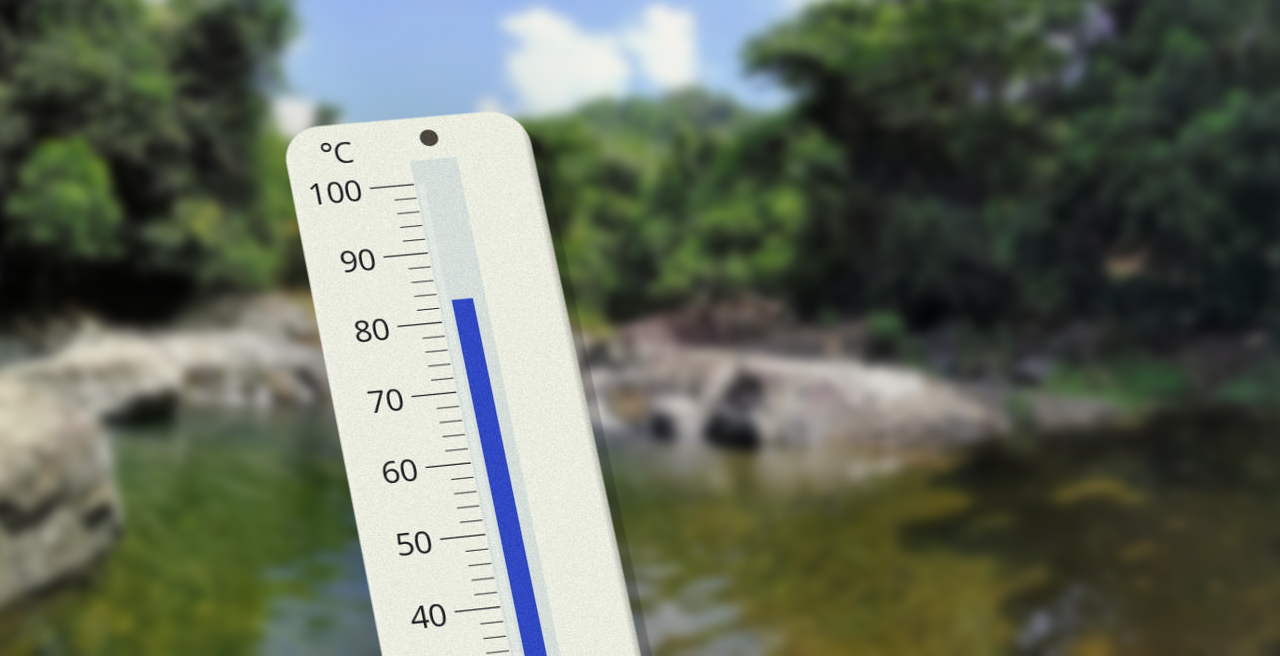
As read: 83 °C
